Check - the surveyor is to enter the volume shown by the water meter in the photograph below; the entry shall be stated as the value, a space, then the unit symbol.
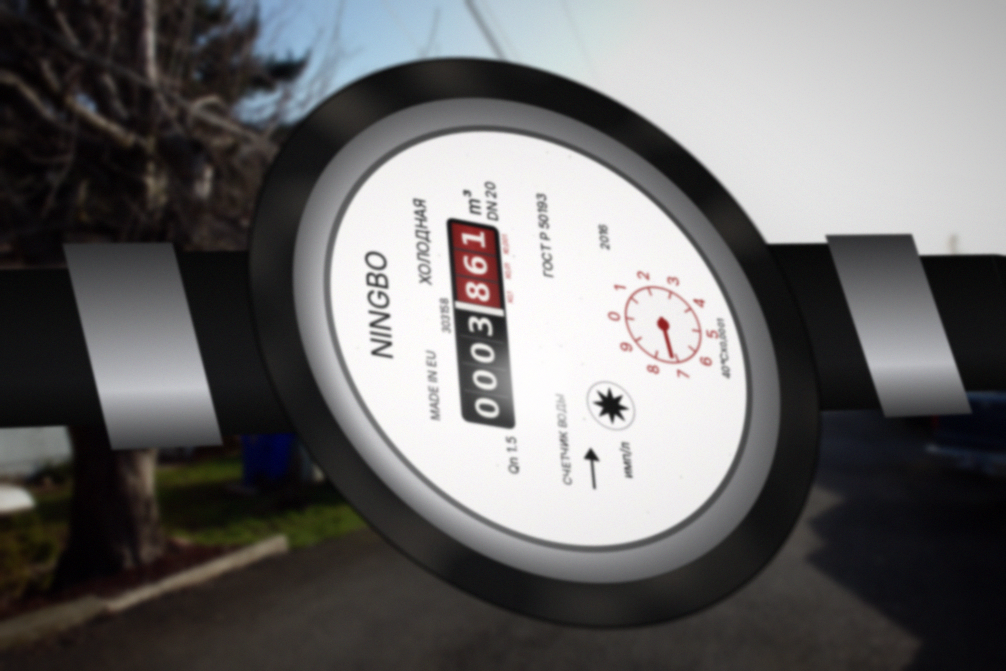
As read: 3.8617 m³
